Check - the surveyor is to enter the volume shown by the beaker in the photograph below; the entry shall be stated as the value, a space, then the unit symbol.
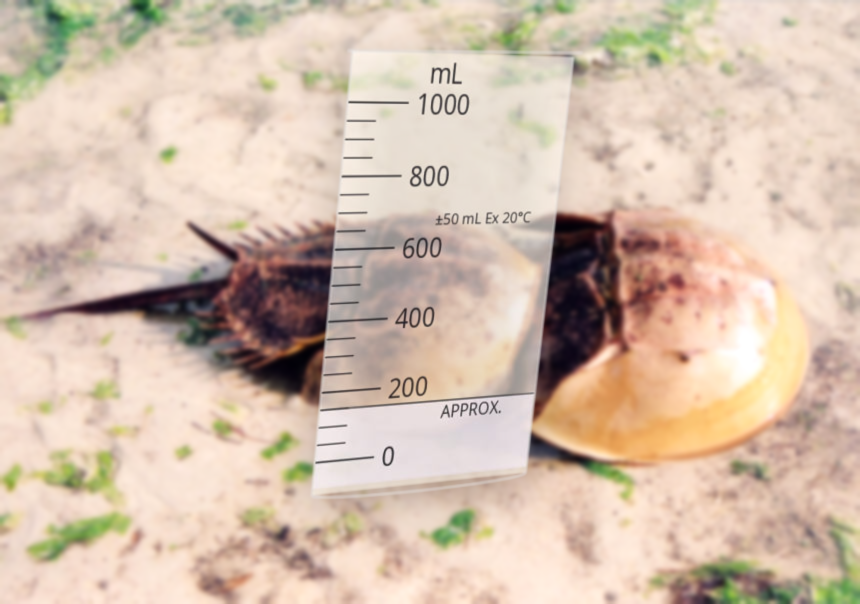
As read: 150 mL
